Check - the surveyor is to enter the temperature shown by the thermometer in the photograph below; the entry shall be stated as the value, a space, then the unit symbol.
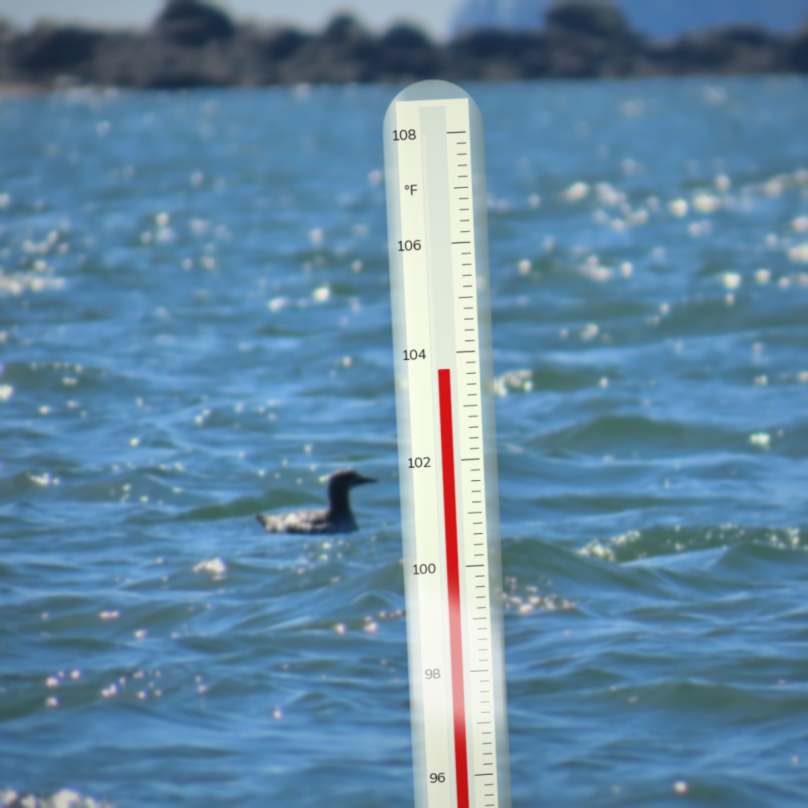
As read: 103.7 °F
